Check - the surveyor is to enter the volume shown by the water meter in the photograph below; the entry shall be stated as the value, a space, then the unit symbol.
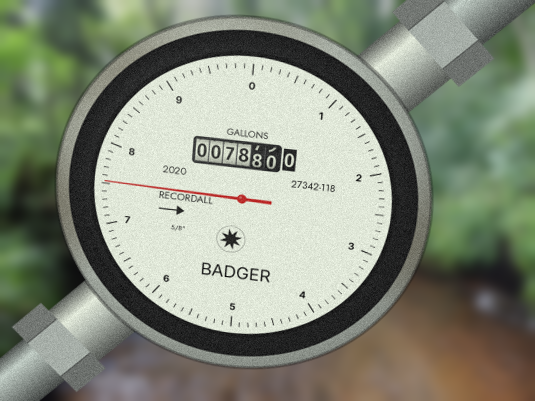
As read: 78797.5 gal
